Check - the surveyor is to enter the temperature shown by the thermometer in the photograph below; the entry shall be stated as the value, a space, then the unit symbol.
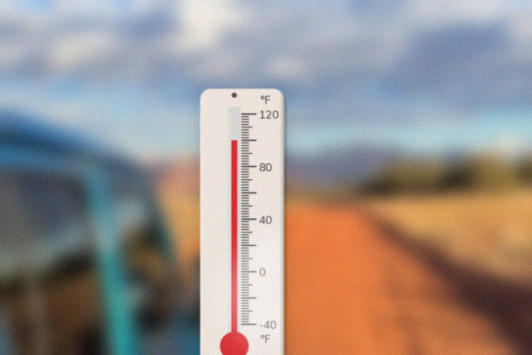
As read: 100 °F
